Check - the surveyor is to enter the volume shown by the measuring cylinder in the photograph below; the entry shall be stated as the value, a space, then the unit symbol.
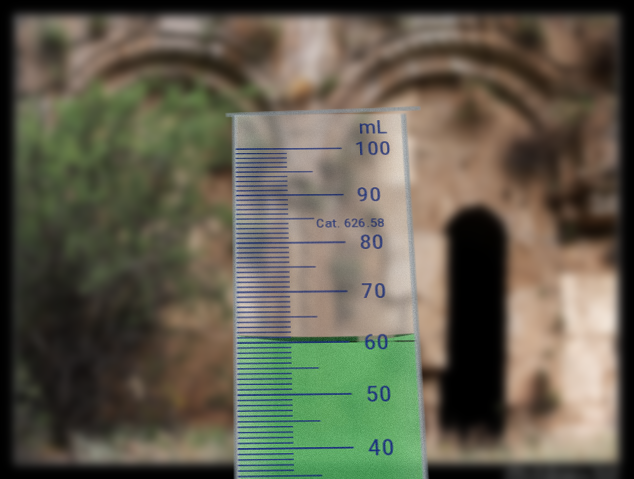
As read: 60 mL
